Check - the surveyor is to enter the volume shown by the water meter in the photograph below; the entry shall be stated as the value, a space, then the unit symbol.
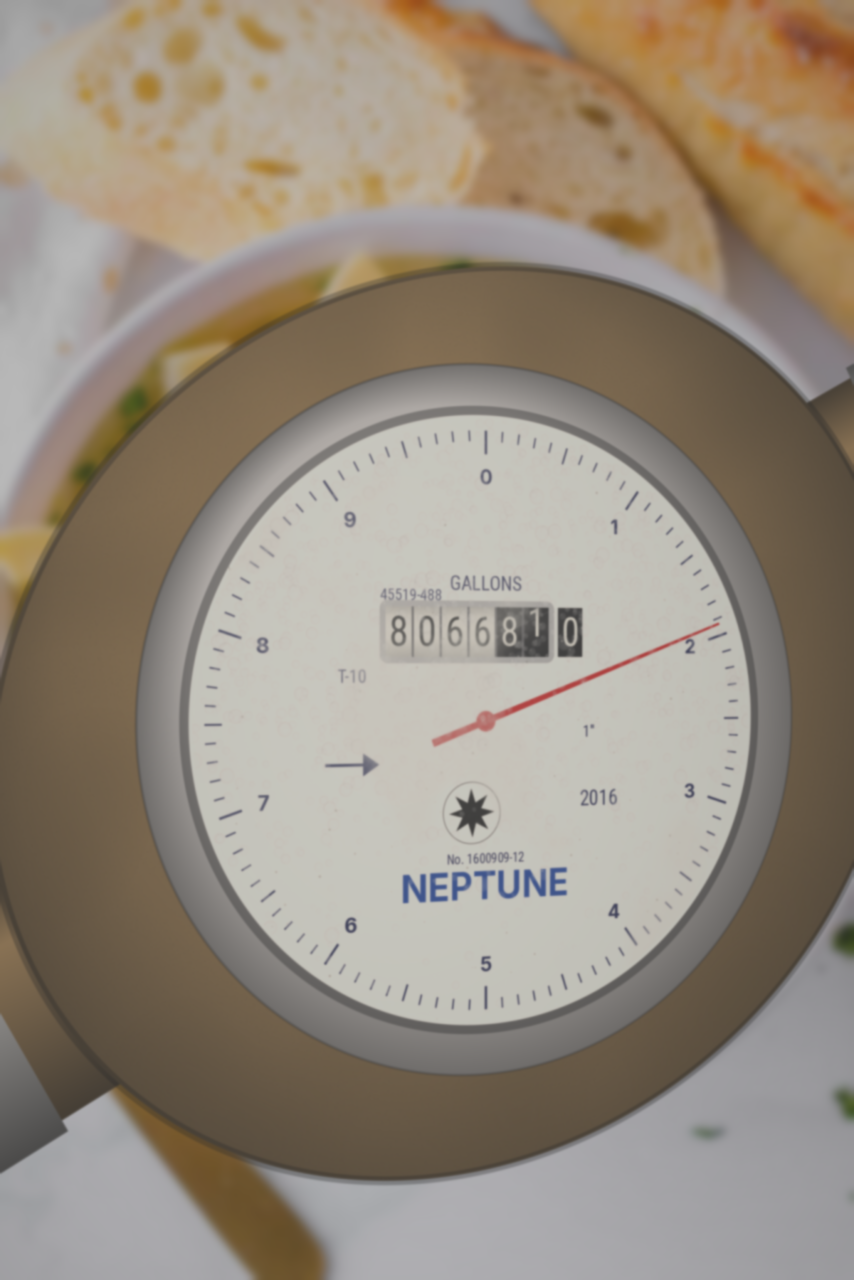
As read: 8066811.9 gal
